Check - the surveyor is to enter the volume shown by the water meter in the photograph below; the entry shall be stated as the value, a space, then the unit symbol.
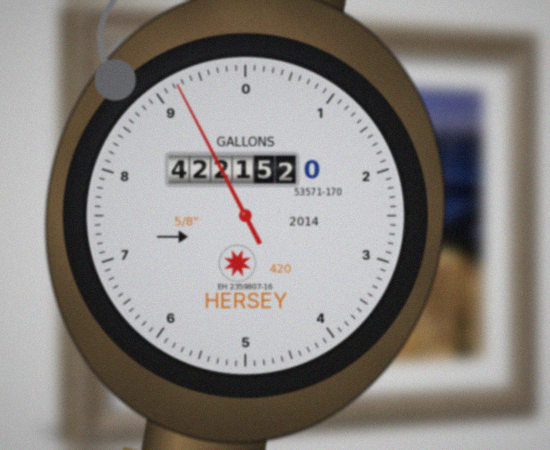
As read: 4221519.2 gal
